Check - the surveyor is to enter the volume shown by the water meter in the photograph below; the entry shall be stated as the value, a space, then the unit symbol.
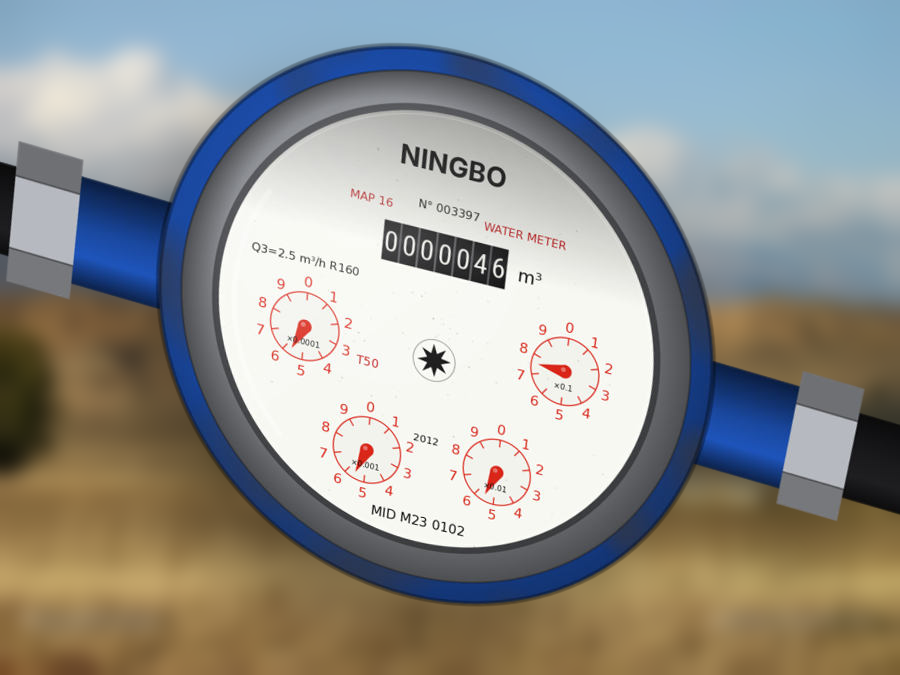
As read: 46.7555 m³
